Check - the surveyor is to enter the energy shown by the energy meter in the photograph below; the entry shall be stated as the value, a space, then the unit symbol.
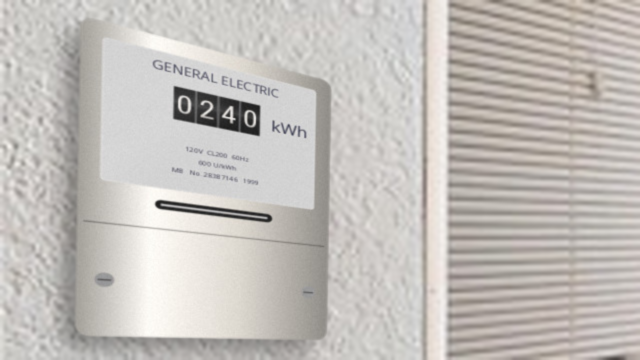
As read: 240 kWh
